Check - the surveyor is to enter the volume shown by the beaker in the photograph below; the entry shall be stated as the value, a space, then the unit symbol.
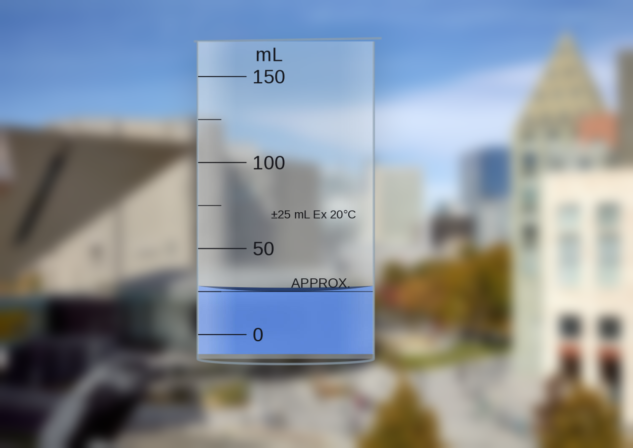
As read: 25 mL
